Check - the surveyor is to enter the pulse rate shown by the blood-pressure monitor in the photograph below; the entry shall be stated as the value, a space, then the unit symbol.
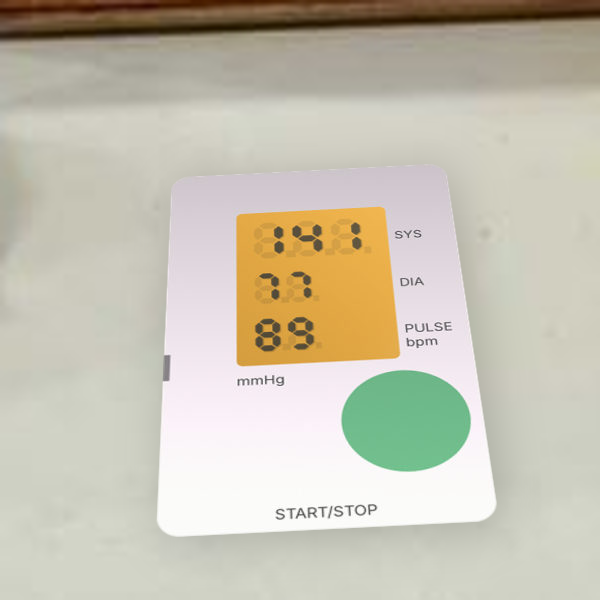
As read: 89 bpm
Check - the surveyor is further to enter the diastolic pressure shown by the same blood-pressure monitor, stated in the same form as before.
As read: 77 mmHg
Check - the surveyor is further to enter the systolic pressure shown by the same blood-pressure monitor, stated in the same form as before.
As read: 141 mmHg
